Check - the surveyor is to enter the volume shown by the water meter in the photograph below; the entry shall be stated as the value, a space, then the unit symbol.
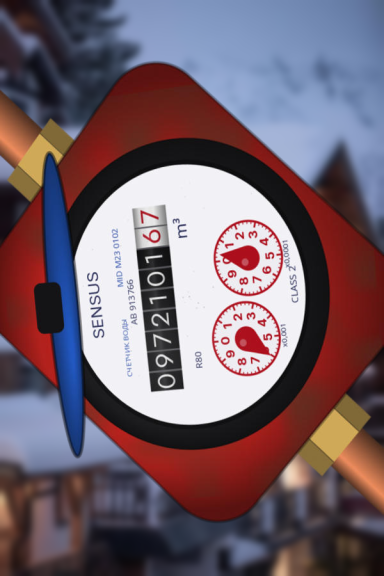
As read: 972101.6760 m³
